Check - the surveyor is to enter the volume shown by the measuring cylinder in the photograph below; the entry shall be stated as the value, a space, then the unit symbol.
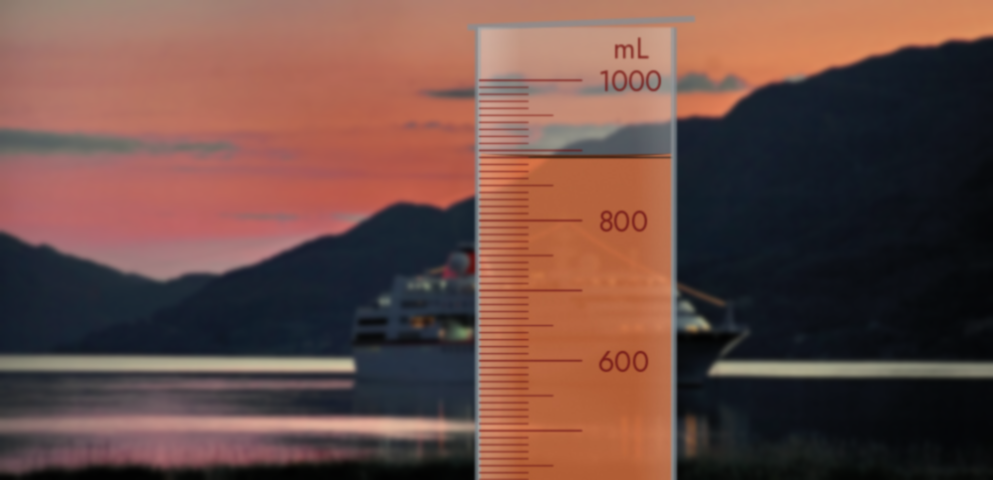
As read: 890 mL
